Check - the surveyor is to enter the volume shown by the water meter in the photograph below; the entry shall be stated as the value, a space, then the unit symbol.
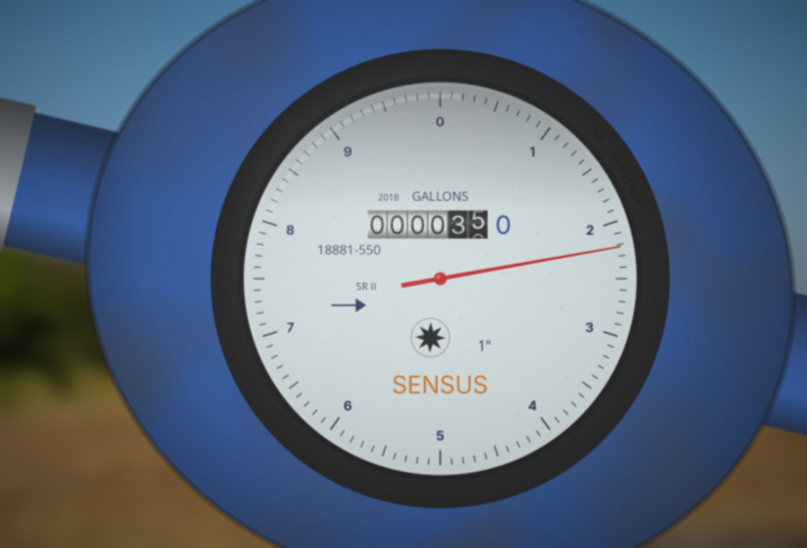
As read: 352.2 gal
